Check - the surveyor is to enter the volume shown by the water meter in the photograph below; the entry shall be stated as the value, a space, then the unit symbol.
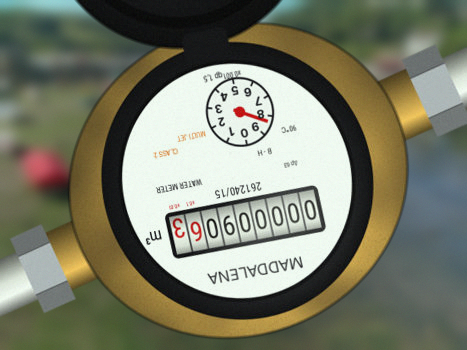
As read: 90.628 m³
